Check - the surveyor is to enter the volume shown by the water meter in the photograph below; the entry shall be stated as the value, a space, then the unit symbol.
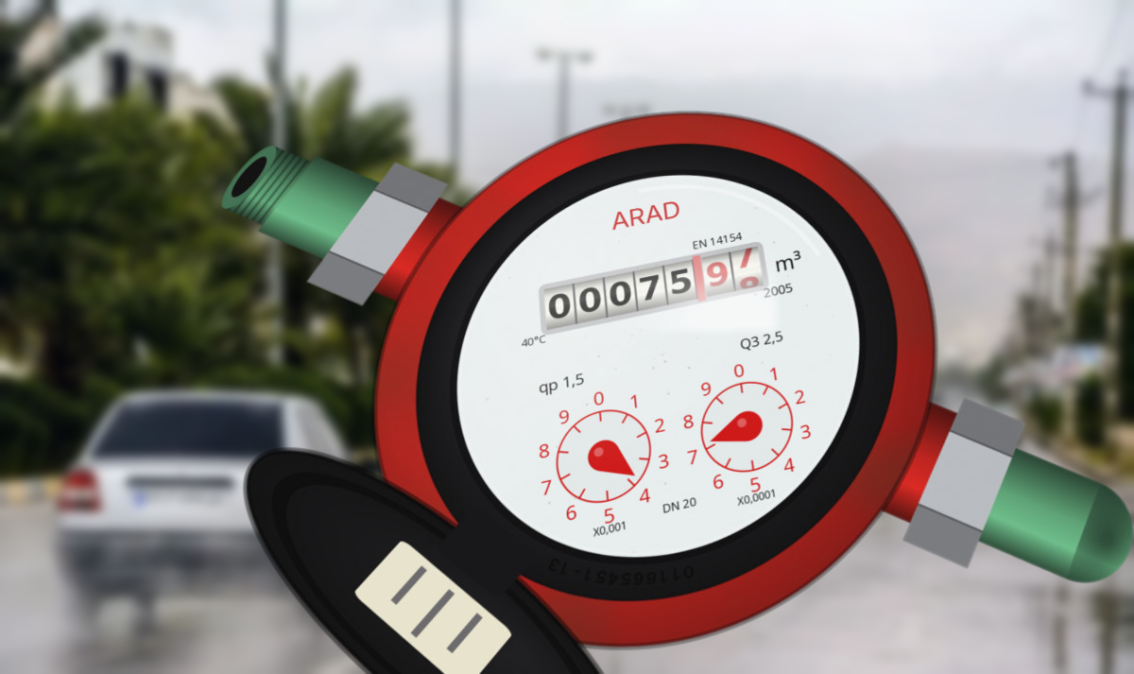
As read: 75.9737 m³
